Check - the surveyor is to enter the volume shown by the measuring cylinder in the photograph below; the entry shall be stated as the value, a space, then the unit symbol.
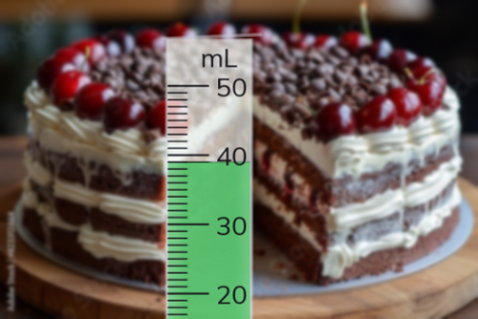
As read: 39 mL
